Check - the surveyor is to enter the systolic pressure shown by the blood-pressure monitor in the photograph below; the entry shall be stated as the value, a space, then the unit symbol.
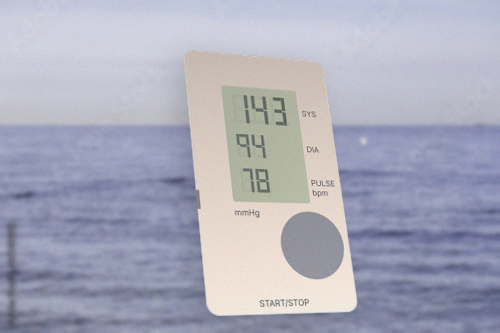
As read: 143 mmHg
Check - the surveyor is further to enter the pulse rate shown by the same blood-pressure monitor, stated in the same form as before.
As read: 78 bpm
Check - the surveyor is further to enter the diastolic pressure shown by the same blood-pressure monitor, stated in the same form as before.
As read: 94 mmHg
